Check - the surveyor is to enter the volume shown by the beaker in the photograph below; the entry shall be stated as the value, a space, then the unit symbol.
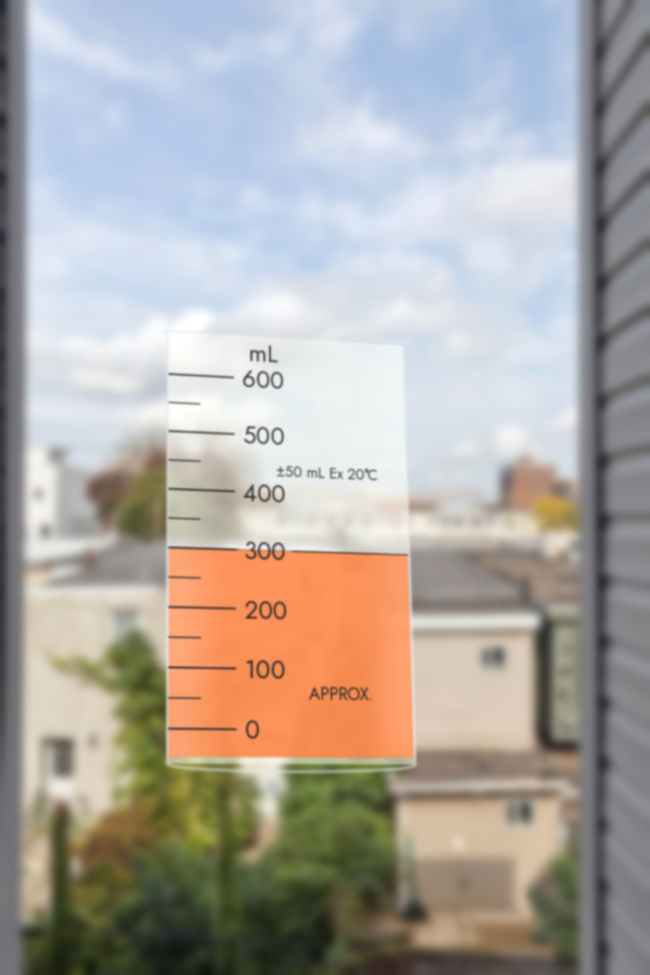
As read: 300 mL
